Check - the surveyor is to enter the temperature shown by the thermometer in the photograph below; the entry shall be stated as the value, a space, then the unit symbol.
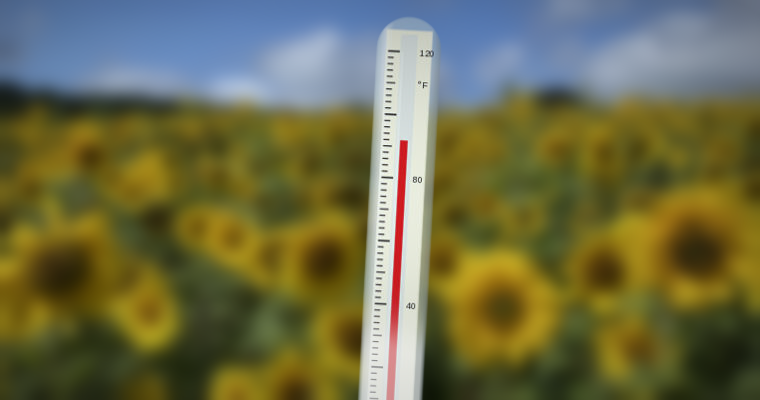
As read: 92 °F
